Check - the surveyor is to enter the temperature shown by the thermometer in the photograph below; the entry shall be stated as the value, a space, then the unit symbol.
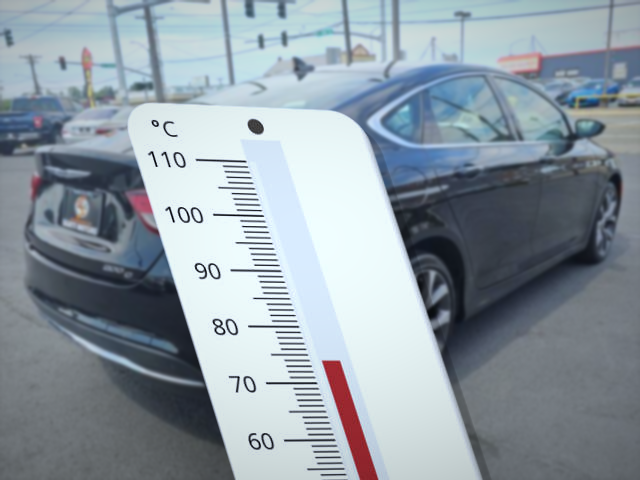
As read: 74 °C
